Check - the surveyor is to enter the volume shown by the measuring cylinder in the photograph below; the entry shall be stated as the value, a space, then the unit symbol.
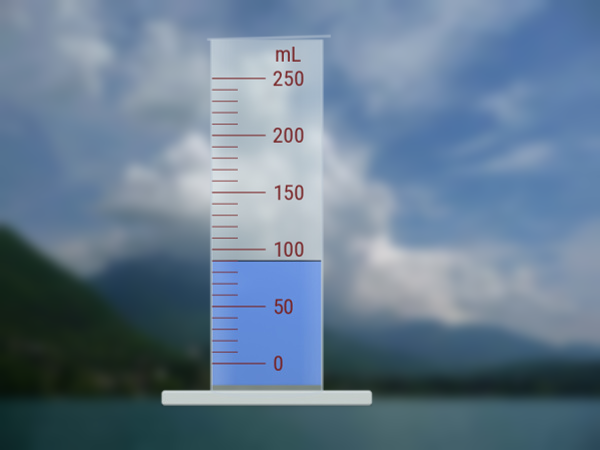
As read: 90 mL
